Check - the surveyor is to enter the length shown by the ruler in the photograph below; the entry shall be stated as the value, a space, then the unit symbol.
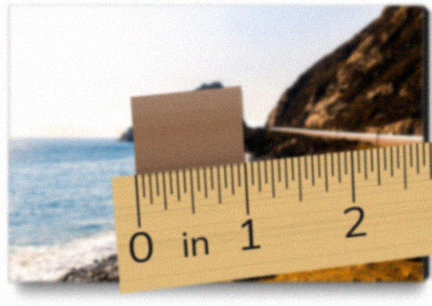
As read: 1 in
